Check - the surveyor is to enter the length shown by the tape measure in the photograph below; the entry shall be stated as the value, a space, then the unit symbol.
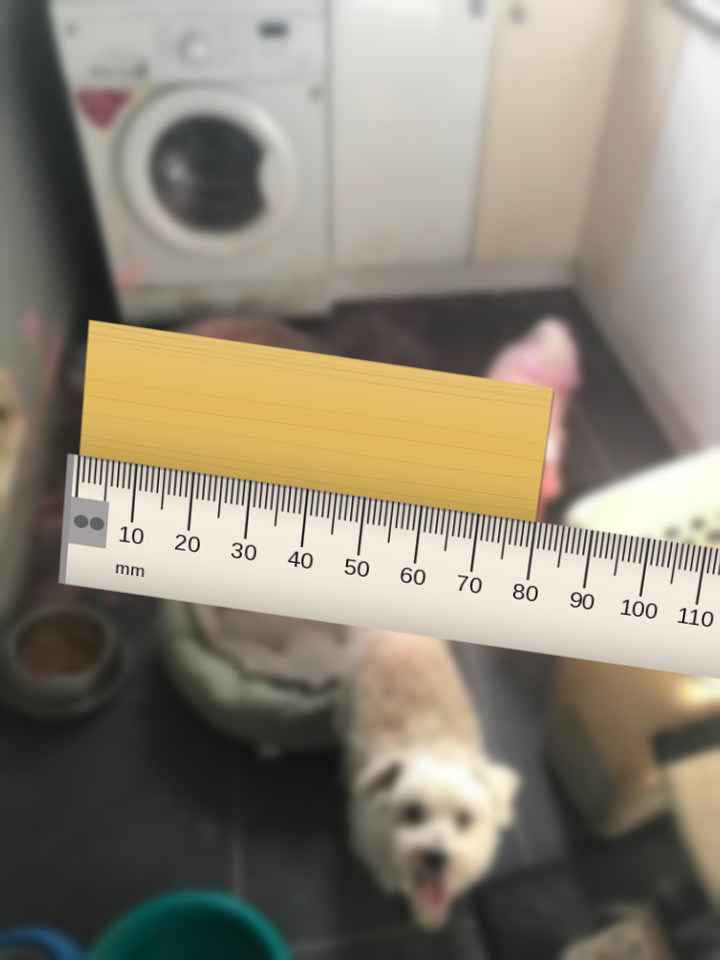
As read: 80 mm
